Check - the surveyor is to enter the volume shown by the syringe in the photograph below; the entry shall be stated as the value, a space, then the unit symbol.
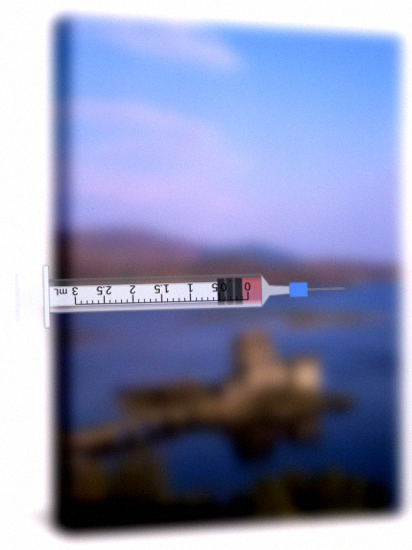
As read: 0.1 mL
